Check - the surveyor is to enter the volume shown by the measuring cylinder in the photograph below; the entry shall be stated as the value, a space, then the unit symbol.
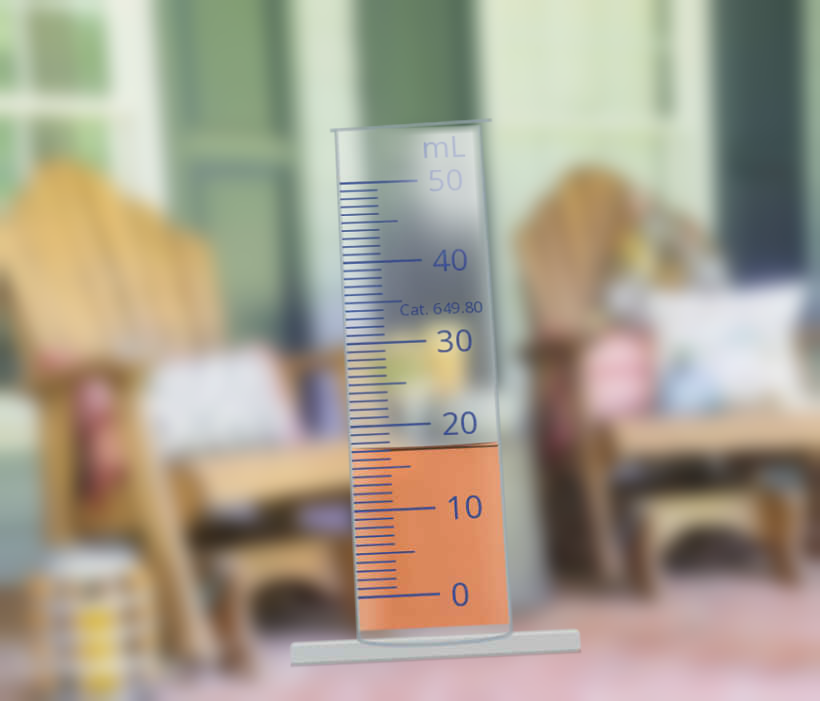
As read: 17 mL
